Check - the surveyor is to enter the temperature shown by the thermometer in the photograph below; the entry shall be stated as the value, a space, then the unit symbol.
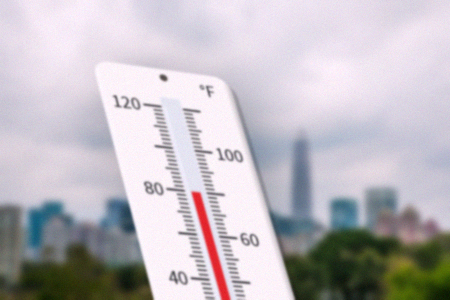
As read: 80 °F
